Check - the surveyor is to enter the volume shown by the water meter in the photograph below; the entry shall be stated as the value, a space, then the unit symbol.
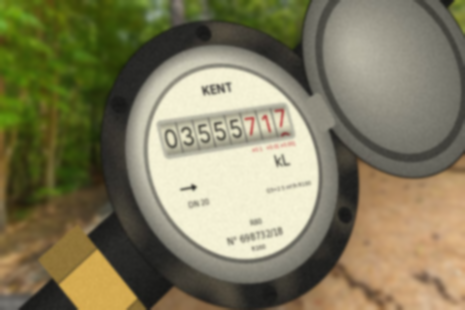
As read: 3555.717 kL
